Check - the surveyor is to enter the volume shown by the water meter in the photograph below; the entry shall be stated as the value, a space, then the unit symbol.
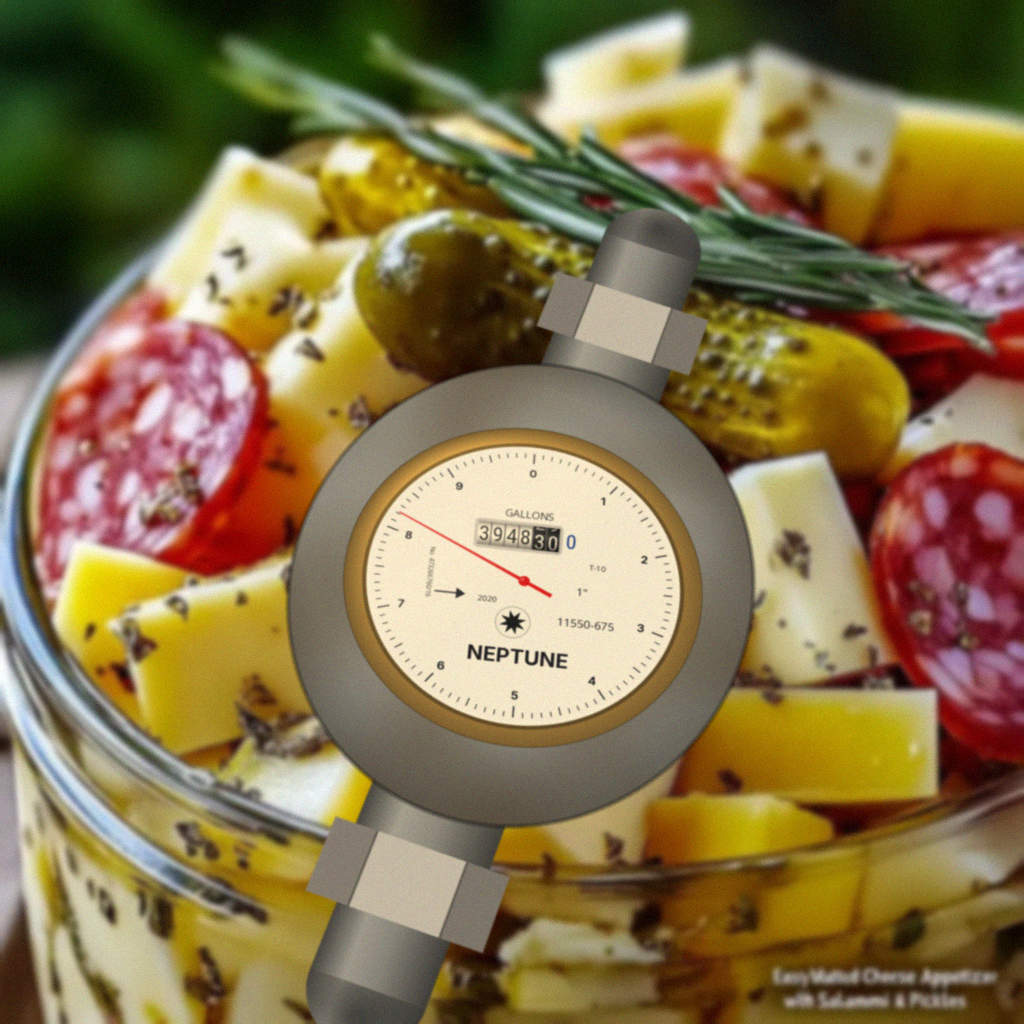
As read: 3948298.2 gal
